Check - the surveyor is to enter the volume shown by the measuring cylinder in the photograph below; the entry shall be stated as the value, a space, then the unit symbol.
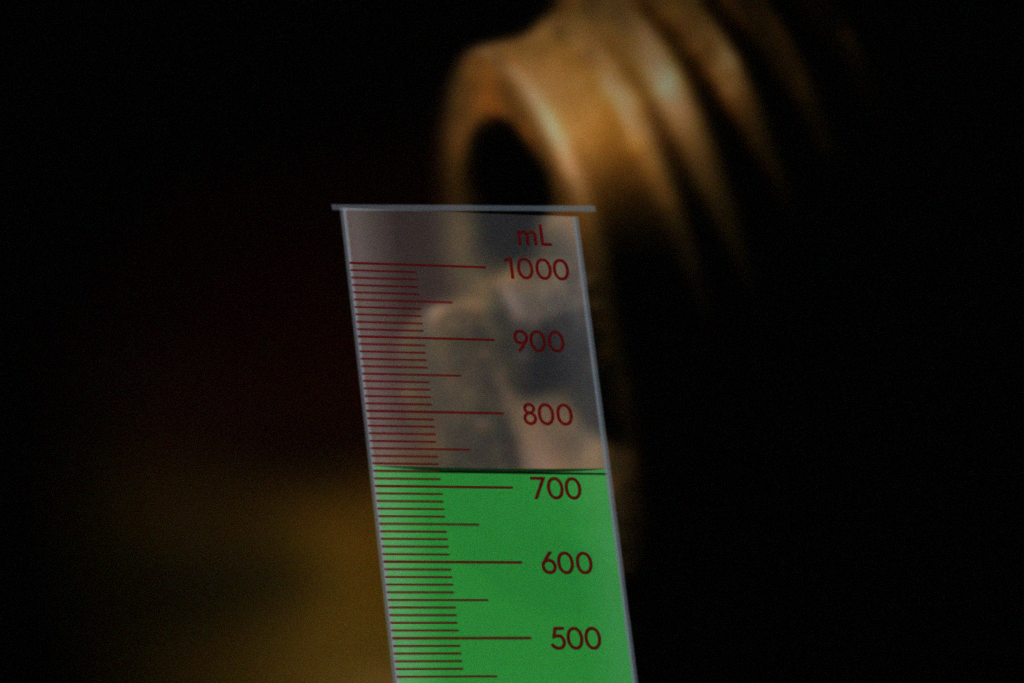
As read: 720 mL
